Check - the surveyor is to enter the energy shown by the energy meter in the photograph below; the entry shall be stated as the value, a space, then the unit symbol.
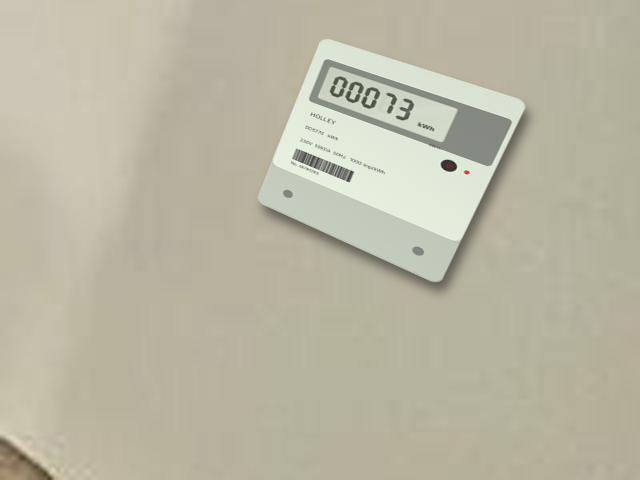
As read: 73 kWh
